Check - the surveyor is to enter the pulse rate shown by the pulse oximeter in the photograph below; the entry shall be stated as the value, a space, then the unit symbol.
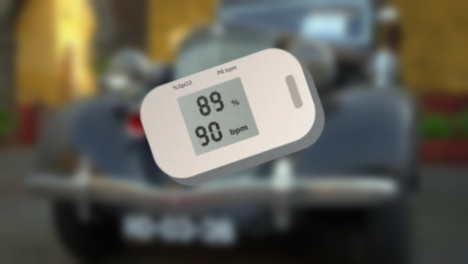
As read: 90 bpm
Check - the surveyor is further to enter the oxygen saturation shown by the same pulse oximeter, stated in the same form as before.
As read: 89 %
